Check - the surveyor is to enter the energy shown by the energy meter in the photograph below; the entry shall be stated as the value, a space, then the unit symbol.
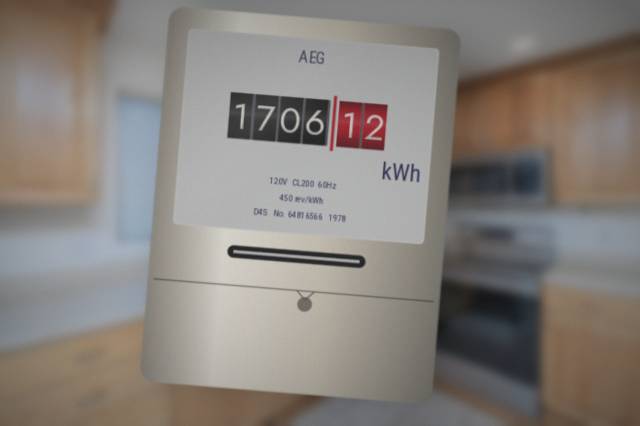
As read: 1706.12 kWh
